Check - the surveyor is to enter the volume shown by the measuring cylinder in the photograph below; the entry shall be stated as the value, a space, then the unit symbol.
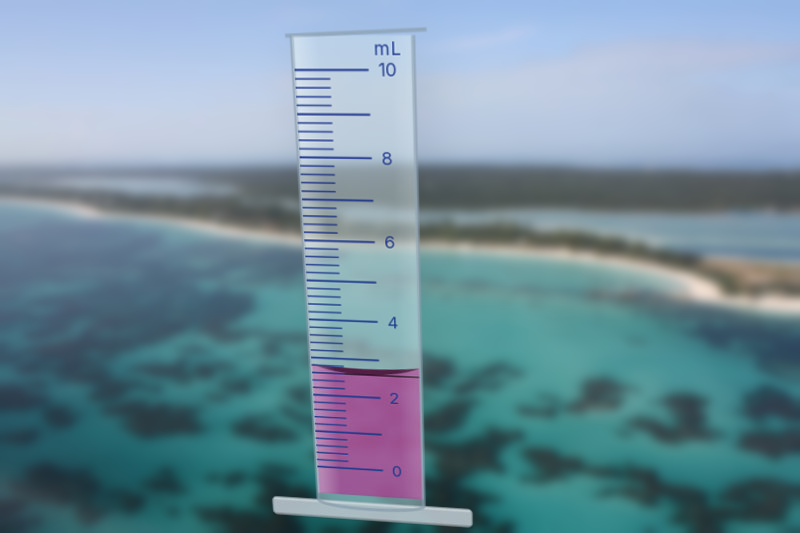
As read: 2.6 mL
